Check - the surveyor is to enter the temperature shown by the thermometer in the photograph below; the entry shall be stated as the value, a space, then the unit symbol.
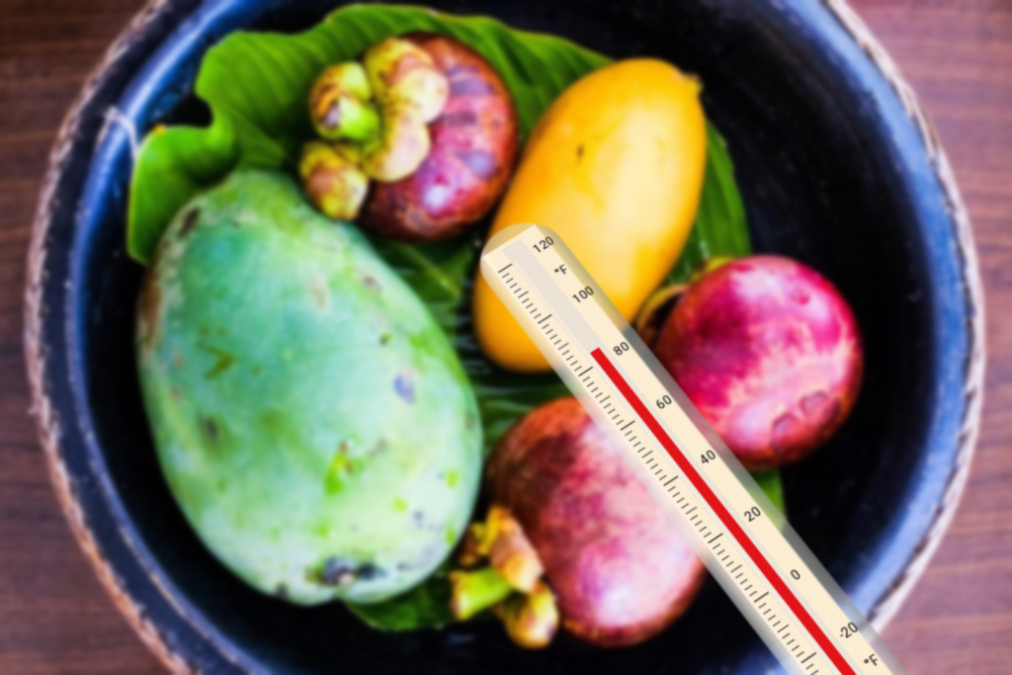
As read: 84 °F
